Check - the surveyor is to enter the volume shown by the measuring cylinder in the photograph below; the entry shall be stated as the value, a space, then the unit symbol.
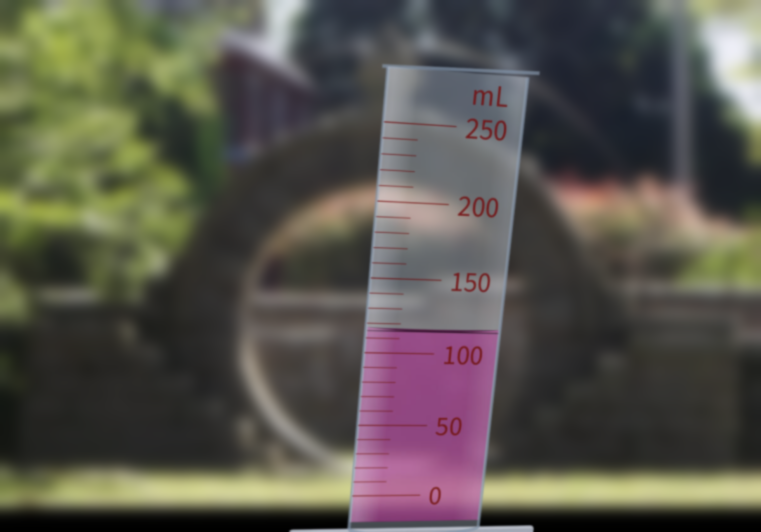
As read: 115 mL
